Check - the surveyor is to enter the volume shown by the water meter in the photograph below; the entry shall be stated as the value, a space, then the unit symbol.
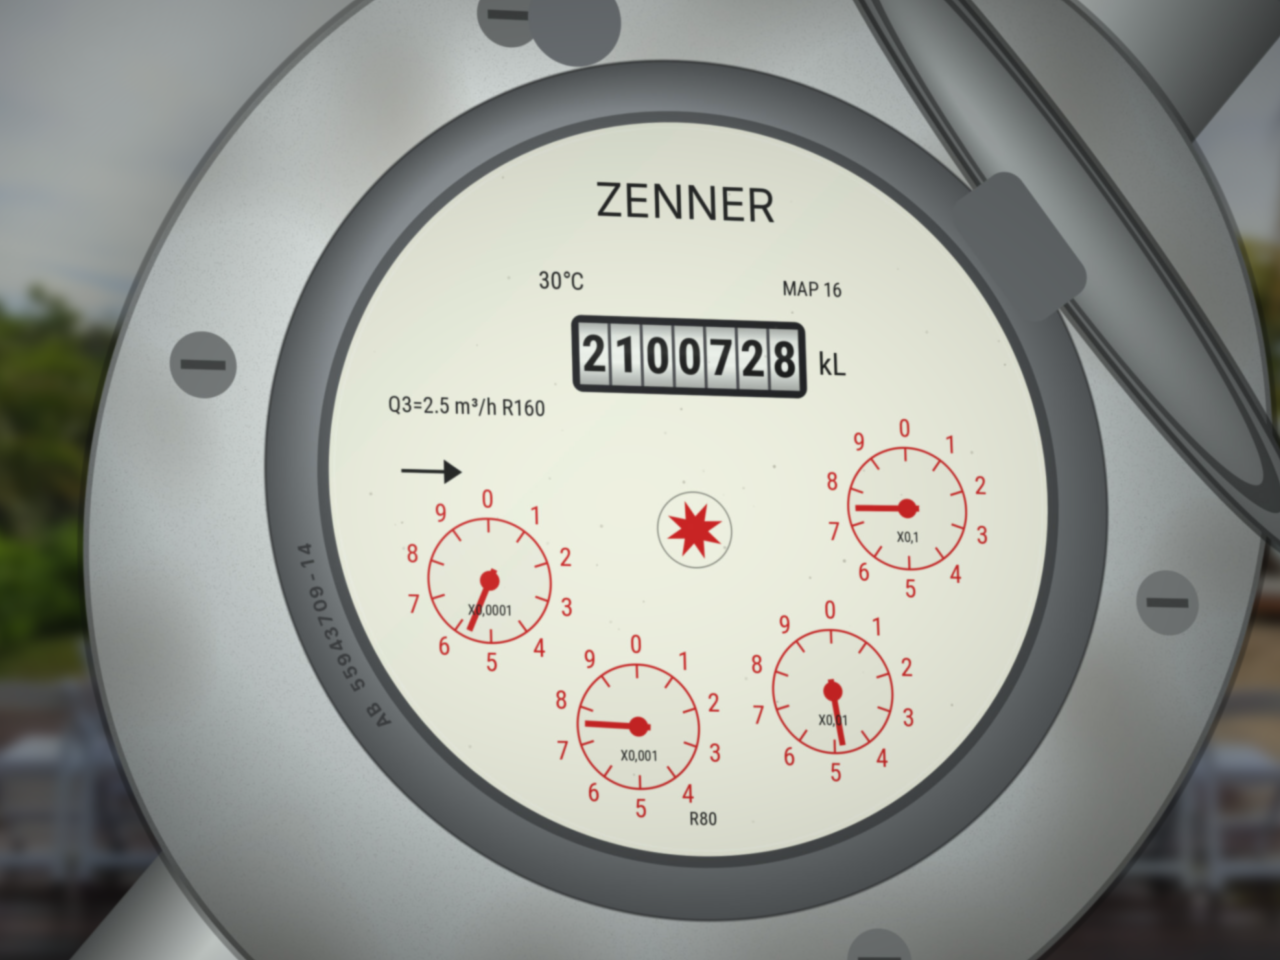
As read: 2100728.7475 kL
